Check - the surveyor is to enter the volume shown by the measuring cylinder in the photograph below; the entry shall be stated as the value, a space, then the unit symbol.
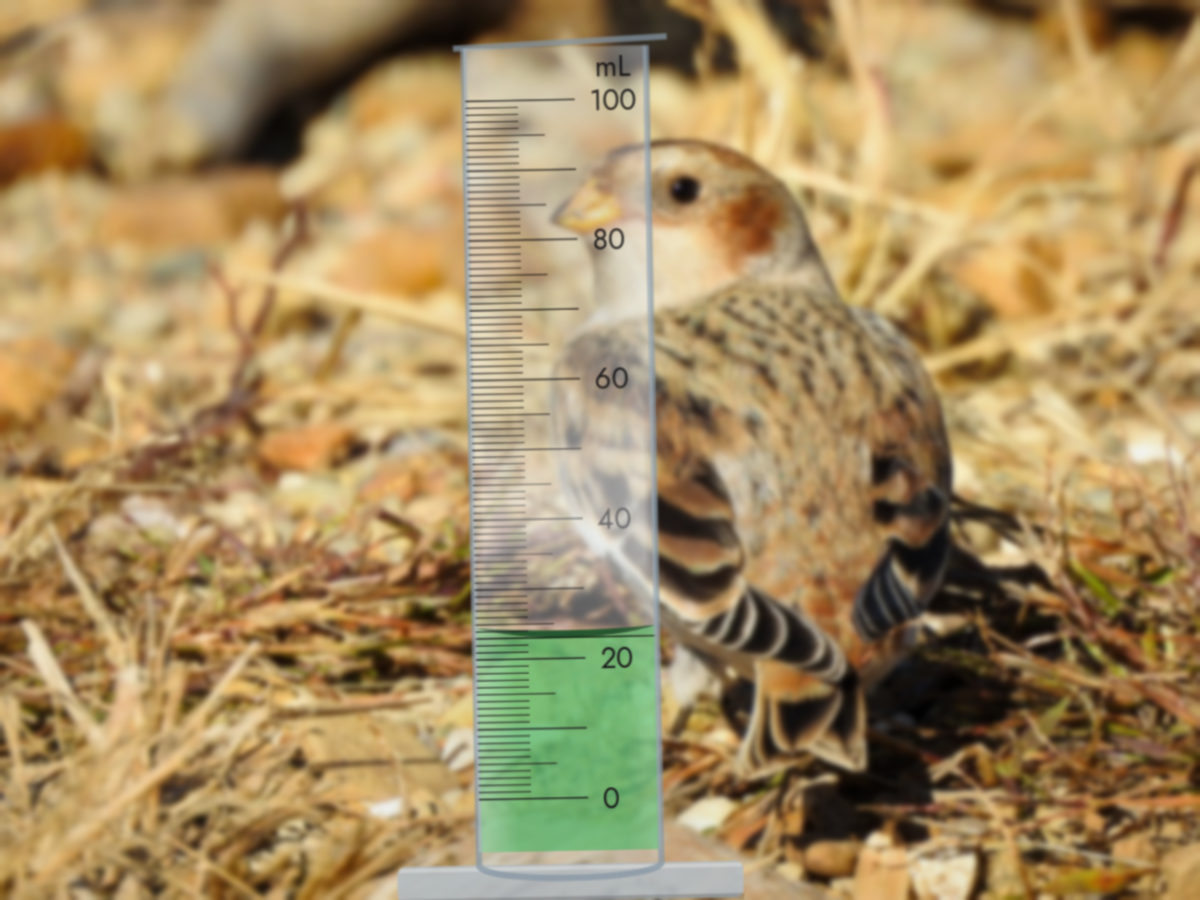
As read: 23 mL
